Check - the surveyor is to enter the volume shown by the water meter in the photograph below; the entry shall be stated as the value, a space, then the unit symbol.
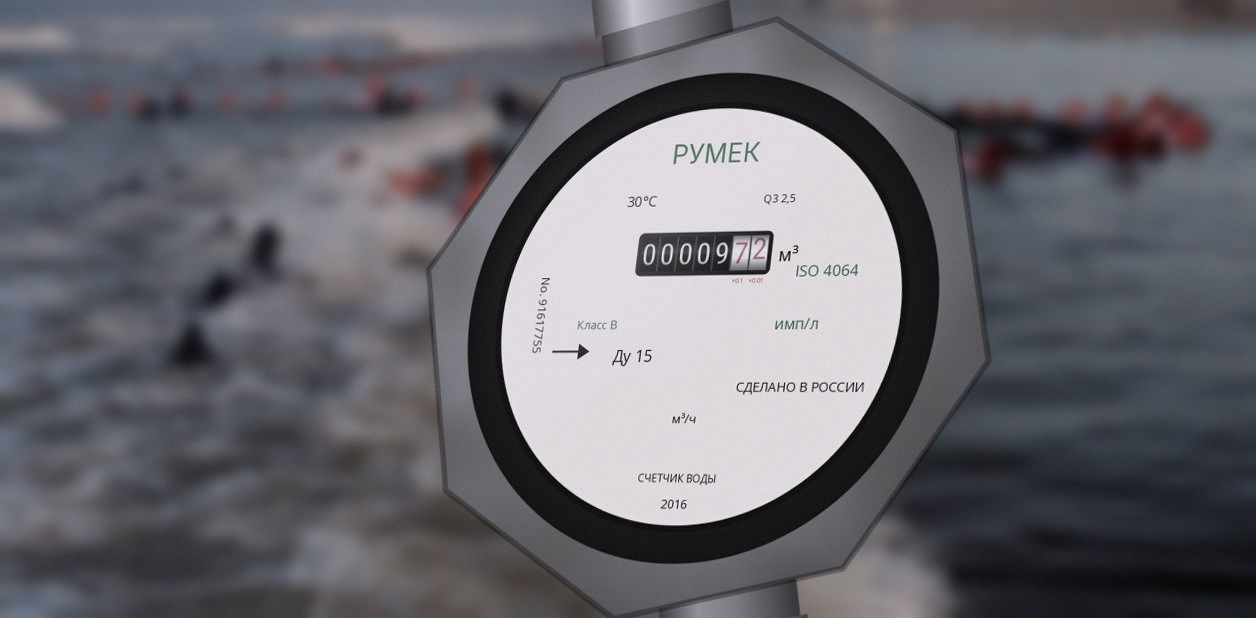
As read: 9.72 m³
